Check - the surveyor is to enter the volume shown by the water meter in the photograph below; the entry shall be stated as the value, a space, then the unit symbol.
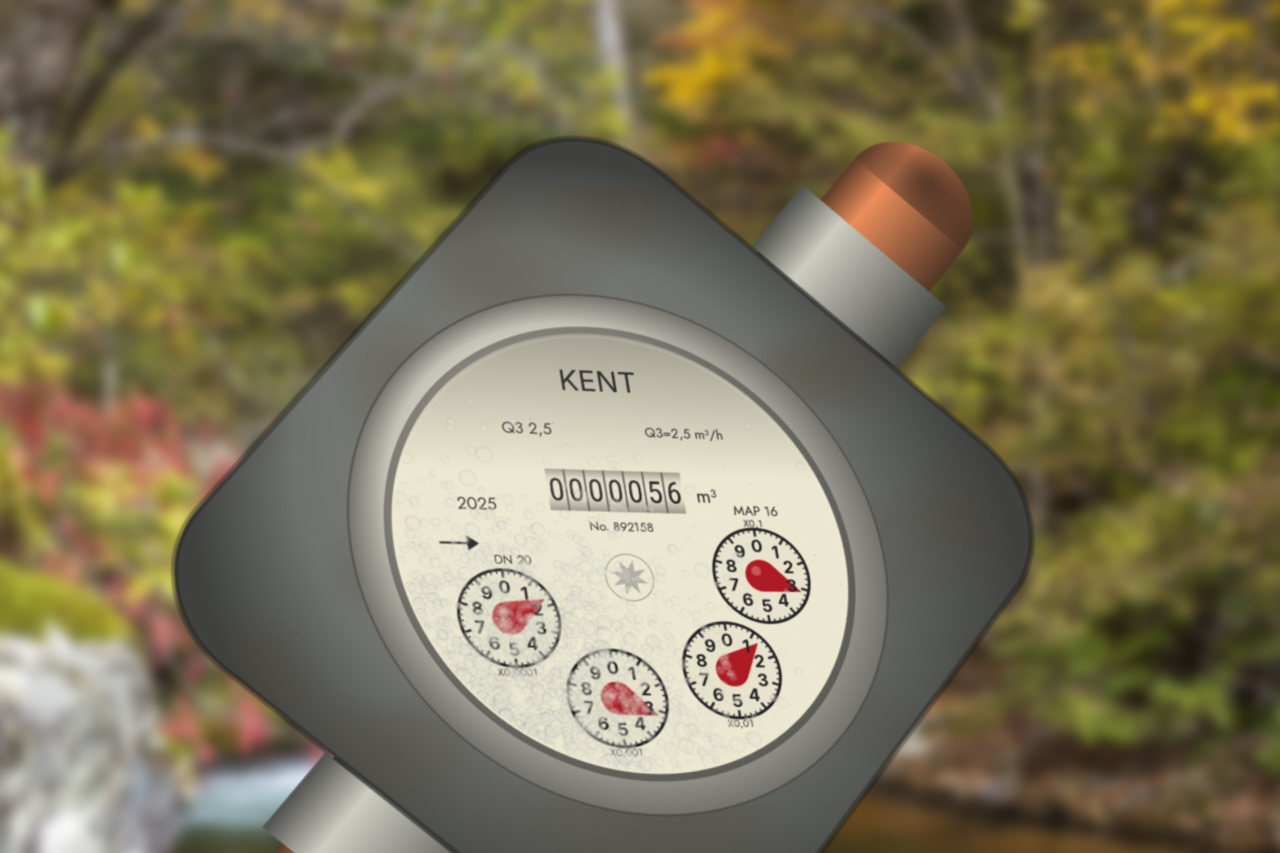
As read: 56.3131 m³
